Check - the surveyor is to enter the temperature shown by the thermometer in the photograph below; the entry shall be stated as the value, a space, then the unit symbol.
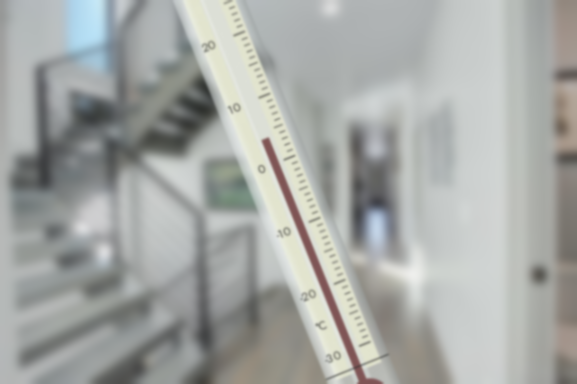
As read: 4 °C
